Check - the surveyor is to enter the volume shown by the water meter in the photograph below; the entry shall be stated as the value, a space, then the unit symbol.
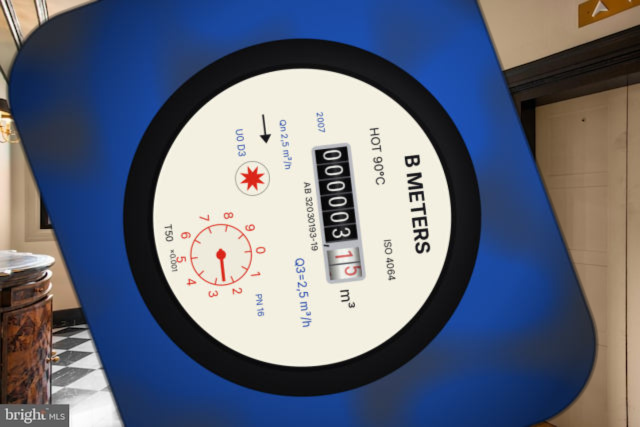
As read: 3.152 m³
